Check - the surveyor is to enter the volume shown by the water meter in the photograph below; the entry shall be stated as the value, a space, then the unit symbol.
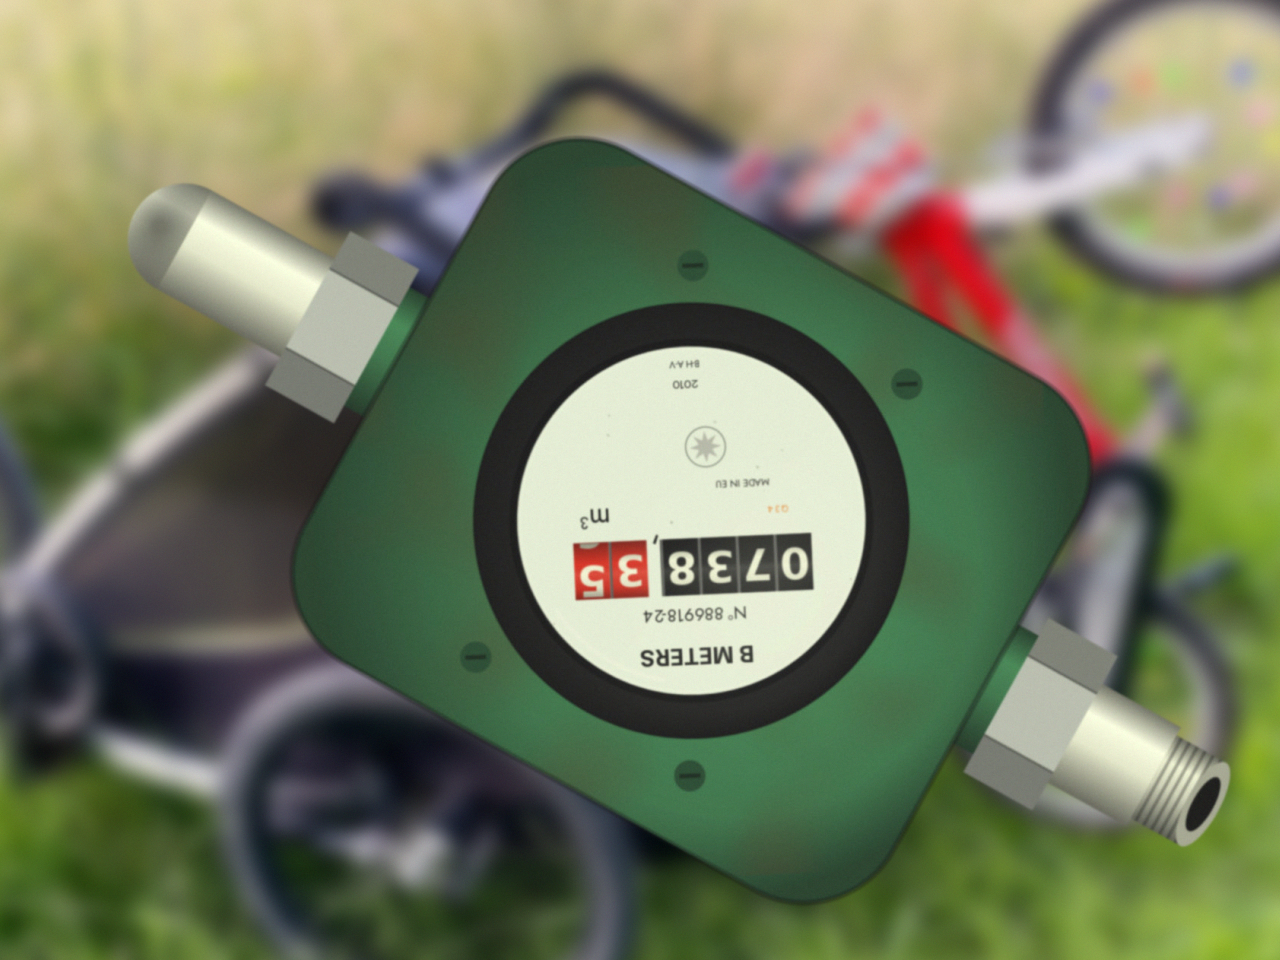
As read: 738.35 m³
